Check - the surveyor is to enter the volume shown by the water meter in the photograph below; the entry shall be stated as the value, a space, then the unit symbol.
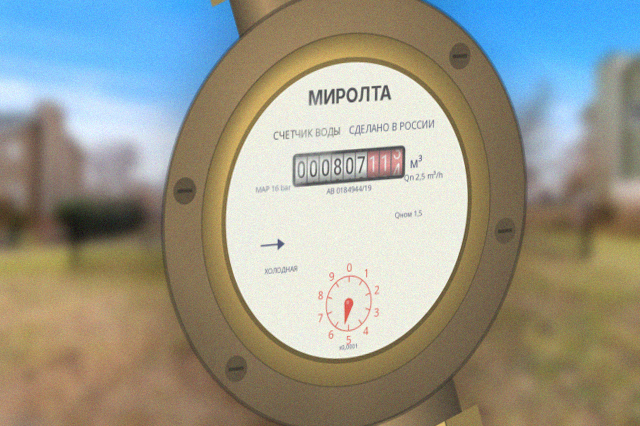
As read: 807.1135 m³
